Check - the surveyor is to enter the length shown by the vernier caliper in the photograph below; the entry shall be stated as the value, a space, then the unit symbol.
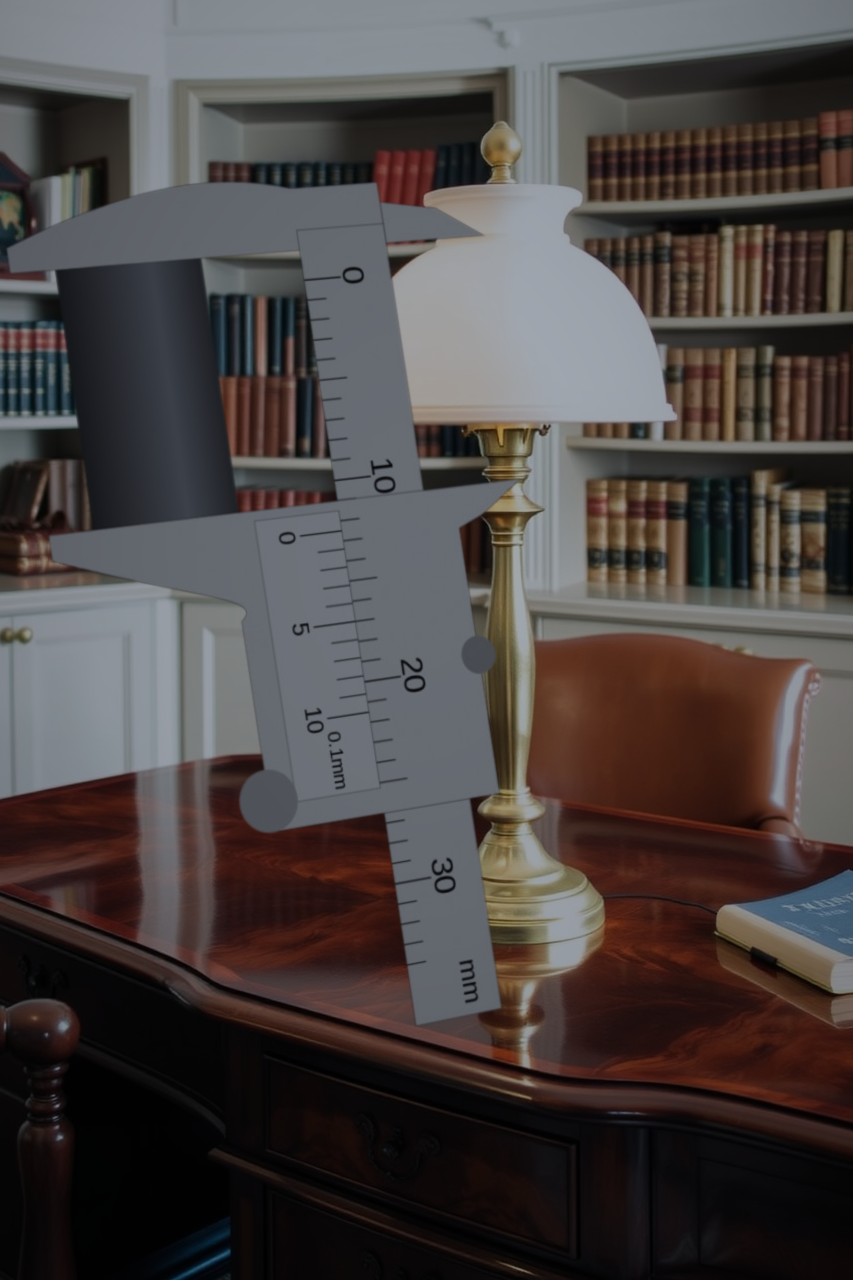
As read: 12.5 mm
